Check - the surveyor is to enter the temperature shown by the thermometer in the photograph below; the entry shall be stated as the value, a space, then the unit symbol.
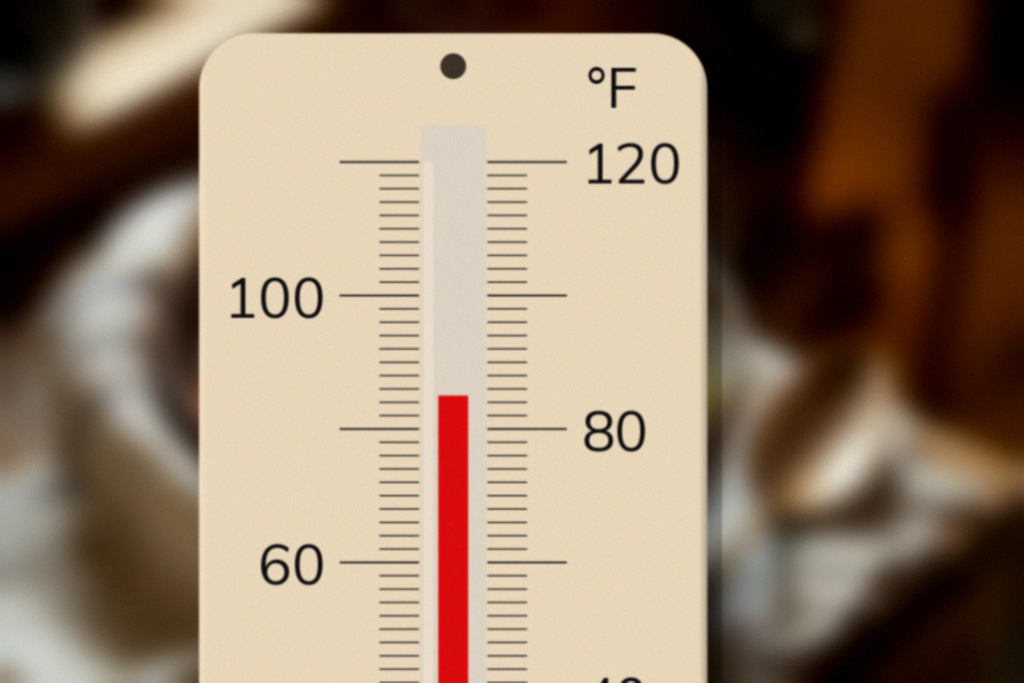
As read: 85 °F
